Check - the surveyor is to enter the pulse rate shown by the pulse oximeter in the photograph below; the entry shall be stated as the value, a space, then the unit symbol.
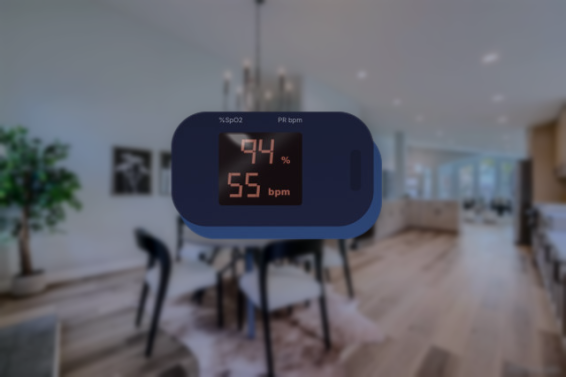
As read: 55 bpm
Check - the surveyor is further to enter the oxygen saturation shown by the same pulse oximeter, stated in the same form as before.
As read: 94 %
